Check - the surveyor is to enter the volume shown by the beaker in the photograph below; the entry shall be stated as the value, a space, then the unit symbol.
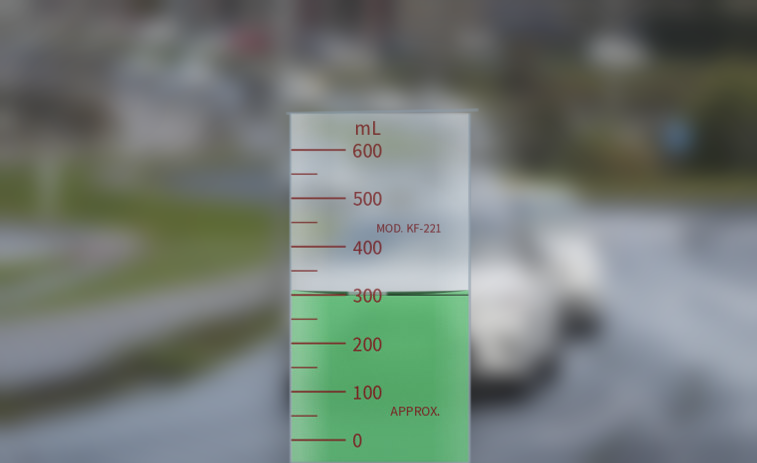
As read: 300 mL
